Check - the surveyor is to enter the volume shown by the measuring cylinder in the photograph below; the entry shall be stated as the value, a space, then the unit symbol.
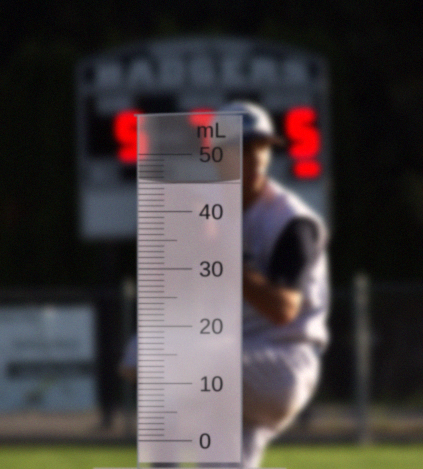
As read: 45 mL
